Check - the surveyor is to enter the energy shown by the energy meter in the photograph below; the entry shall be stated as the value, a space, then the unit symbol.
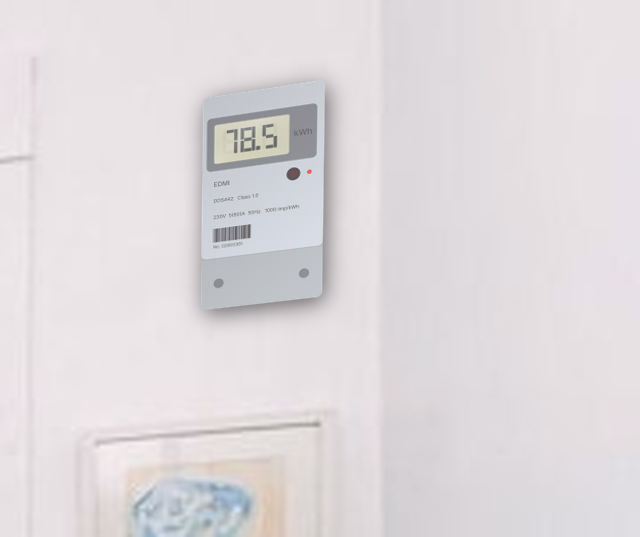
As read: 78.5 kWh
